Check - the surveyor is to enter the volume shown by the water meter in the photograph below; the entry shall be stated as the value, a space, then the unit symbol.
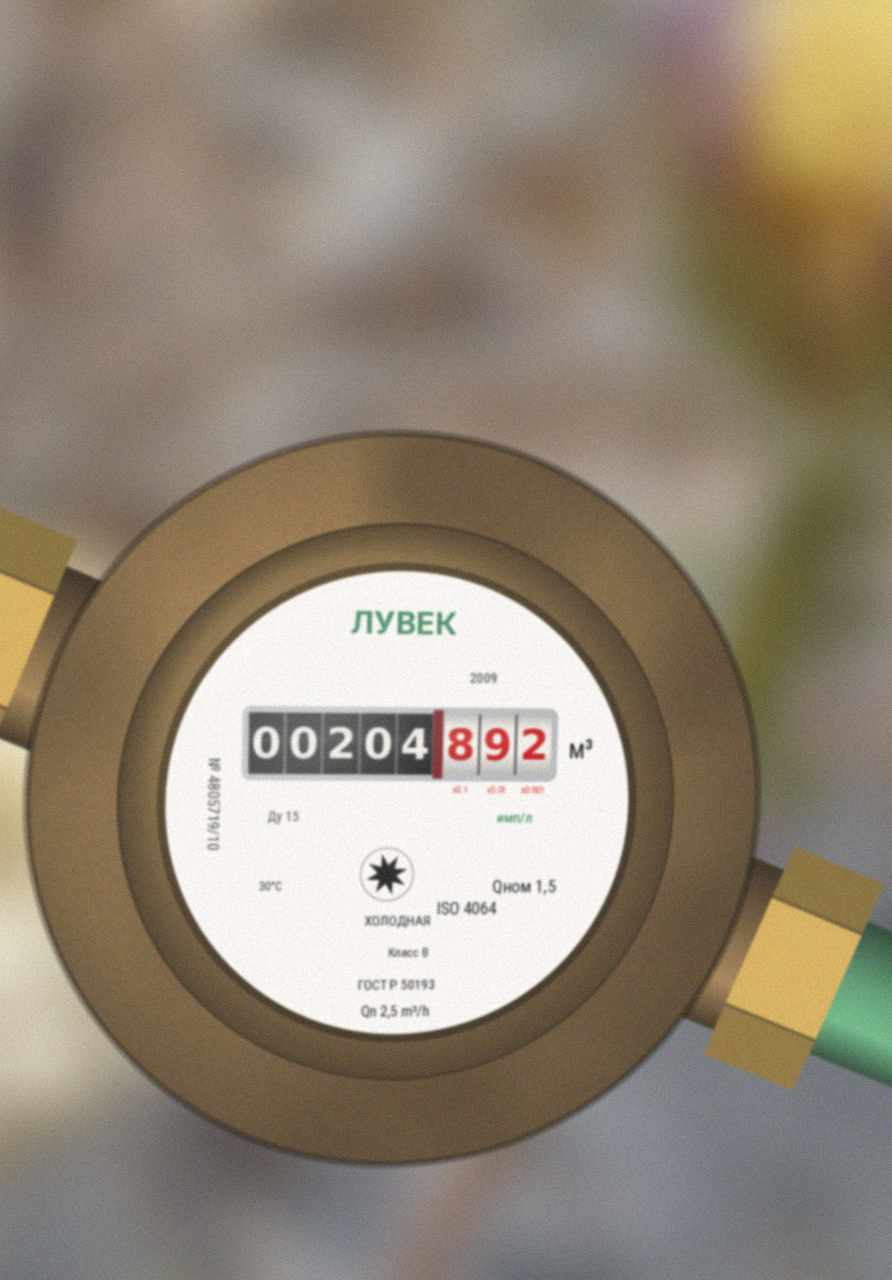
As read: 204.892 m³
